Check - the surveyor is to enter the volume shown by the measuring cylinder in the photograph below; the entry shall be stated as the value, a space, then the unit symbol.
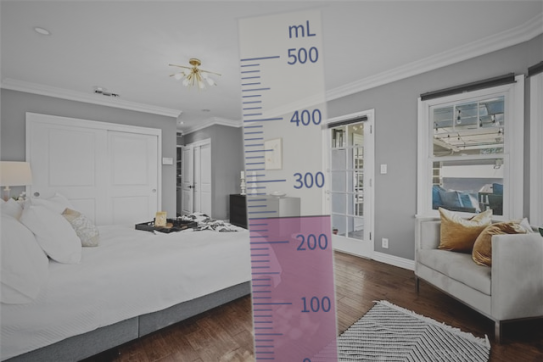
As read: 240 mL
